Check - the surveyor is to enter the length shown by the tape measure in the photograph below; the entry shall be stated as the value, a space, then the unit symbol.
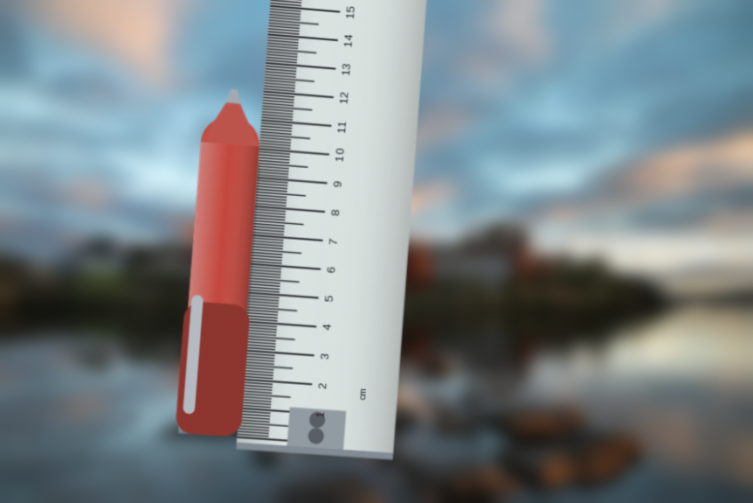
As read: 12 cm
